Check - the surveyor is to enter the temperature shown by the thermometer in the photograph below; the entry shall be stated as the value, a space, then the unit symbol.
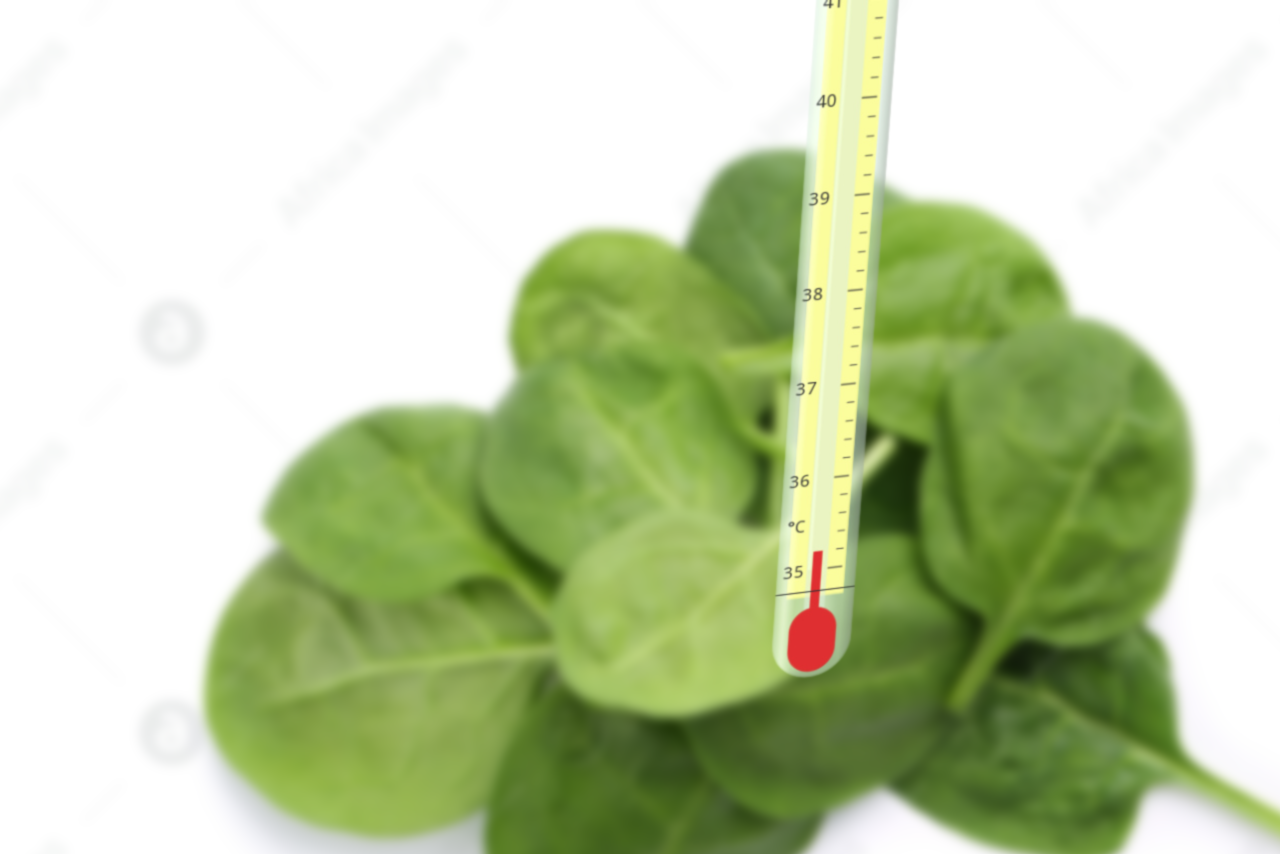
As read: 35.2 °C
